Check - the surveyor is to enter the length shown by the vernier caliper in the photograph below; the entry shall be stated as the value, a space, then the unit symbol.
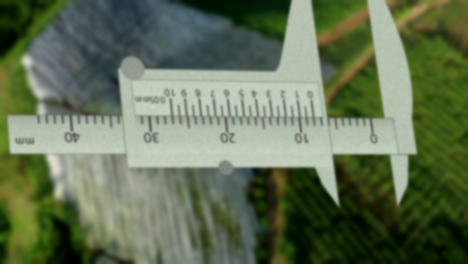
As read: 8.0 mm
